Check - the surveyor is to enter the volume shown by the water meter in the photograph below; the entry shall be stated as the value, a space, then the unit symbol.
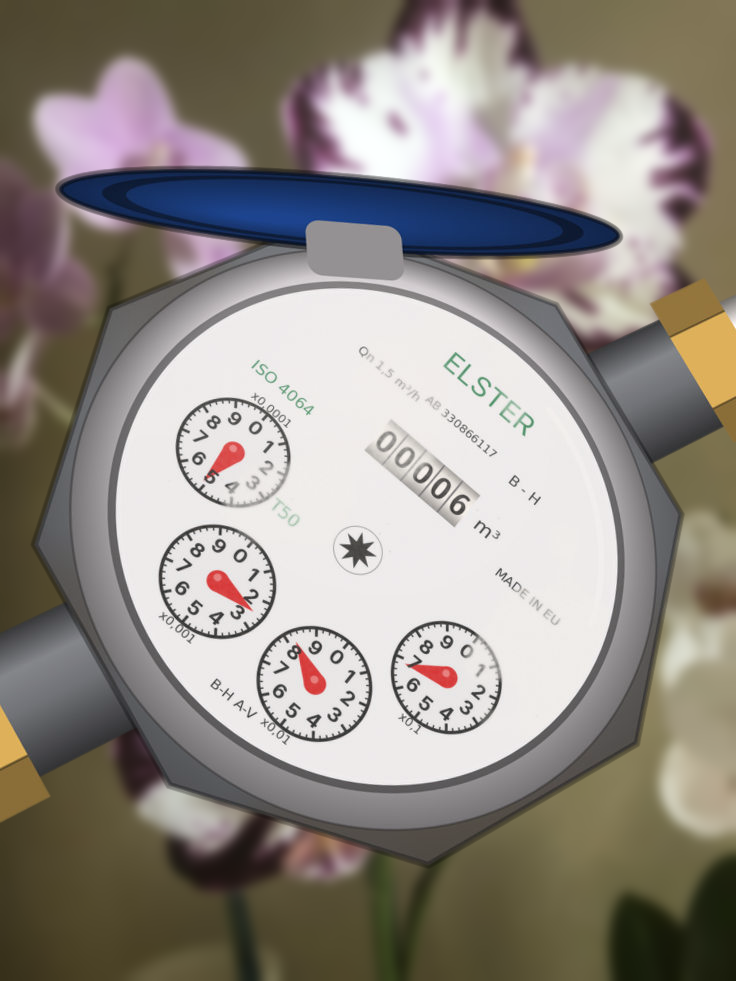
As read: 6.6825 m³
